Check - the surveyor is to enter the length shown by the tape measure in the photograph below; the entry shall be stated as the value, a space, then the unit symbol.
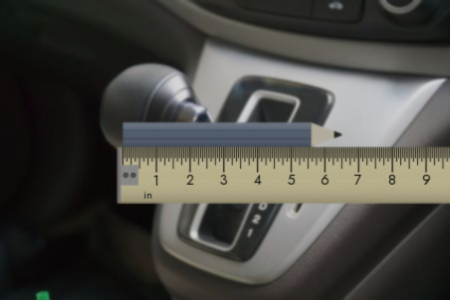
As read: 6.5 in
